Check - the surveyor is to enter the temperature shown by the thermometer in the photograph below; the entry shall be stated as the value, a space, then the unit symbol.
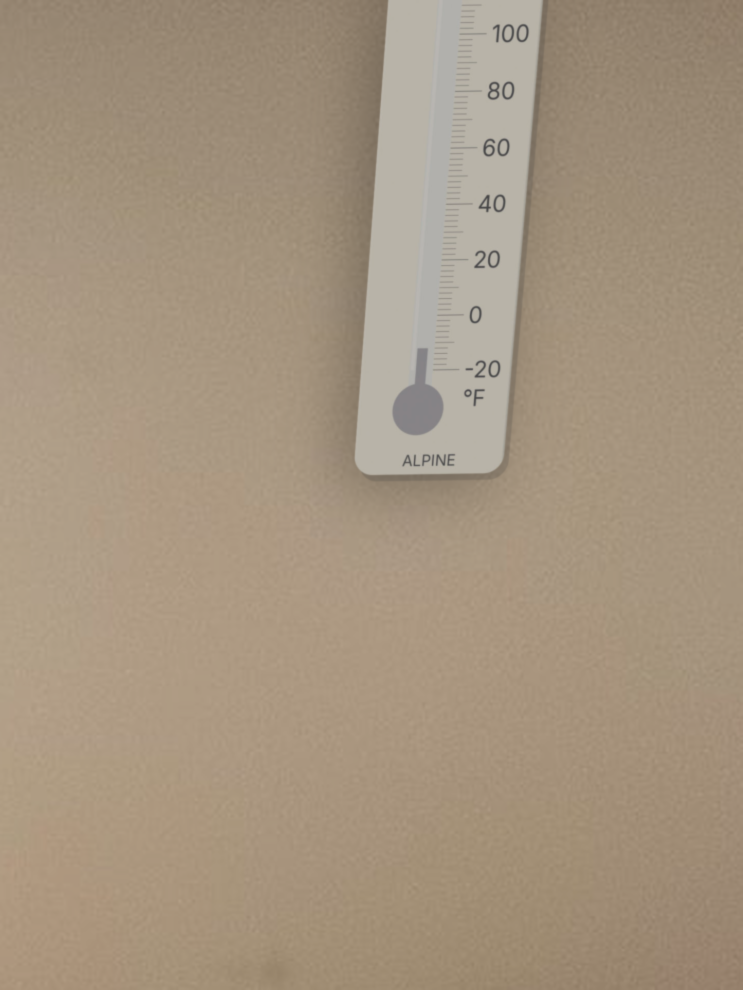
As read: -12 °F
